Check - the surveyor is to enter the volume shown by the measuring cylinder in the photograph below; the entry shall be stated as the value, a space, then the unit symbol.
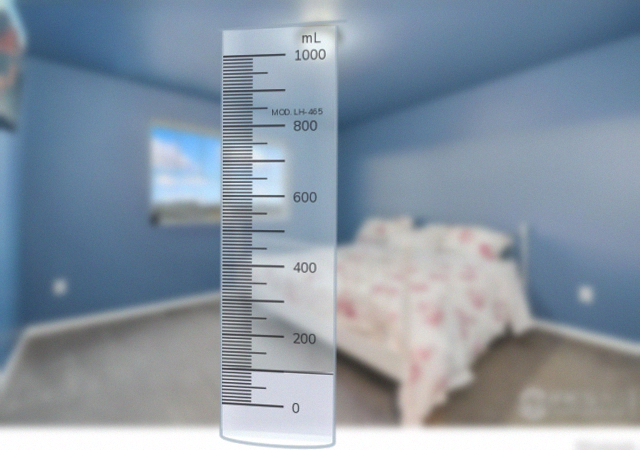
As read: 100 mL
